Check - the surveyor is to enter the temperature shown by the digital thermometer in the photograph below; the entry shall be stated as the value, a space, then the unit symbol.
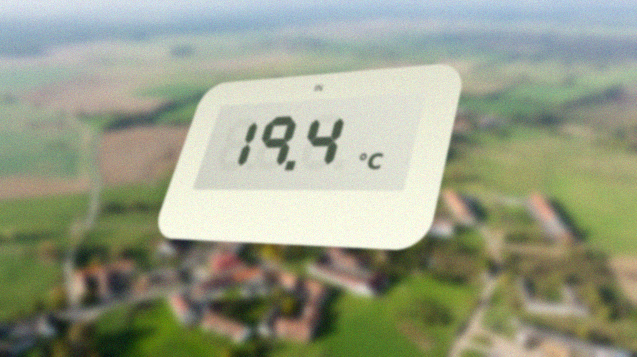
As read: 19.4 °C
